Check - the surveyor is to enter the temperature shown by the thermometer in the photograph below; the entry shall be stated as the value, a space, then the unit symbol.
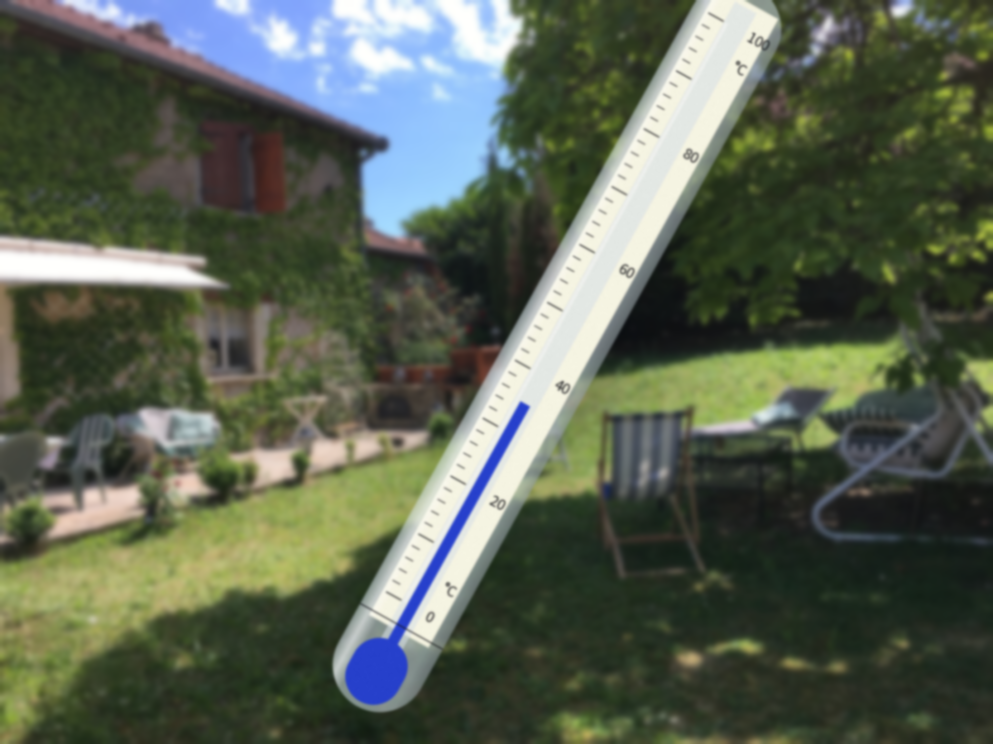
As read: 35 °C
